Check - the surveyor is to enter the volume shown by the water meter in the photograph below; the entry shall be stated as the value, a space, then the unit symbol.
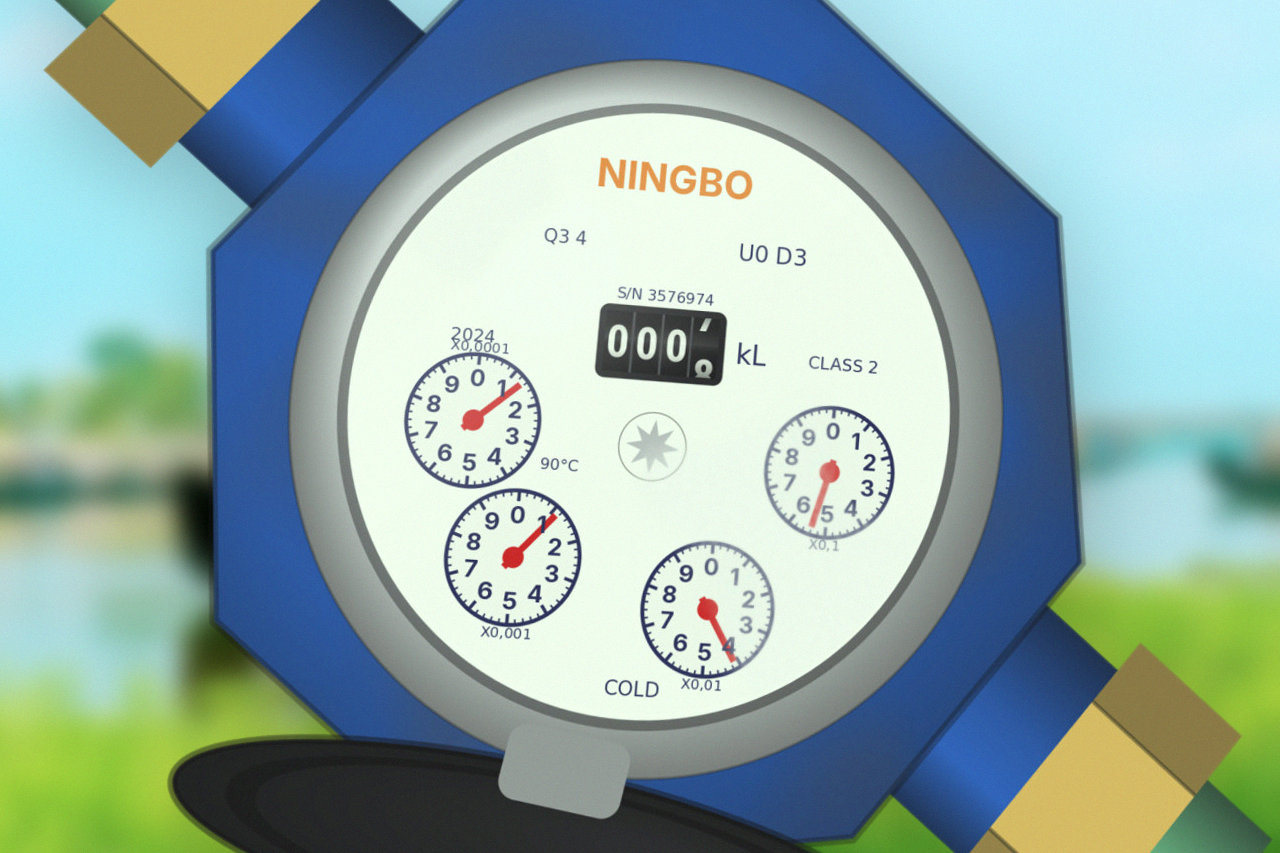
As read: 7.5411 kL
